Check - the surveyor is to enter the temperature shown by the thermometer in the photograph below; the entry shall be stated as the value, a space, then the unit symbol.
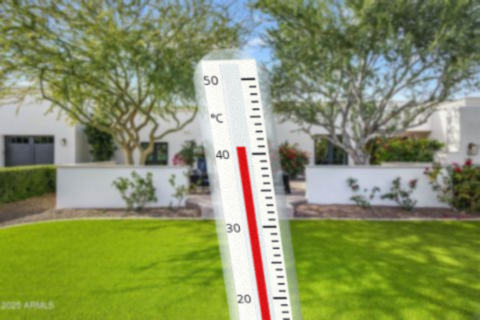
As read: 41 °C
